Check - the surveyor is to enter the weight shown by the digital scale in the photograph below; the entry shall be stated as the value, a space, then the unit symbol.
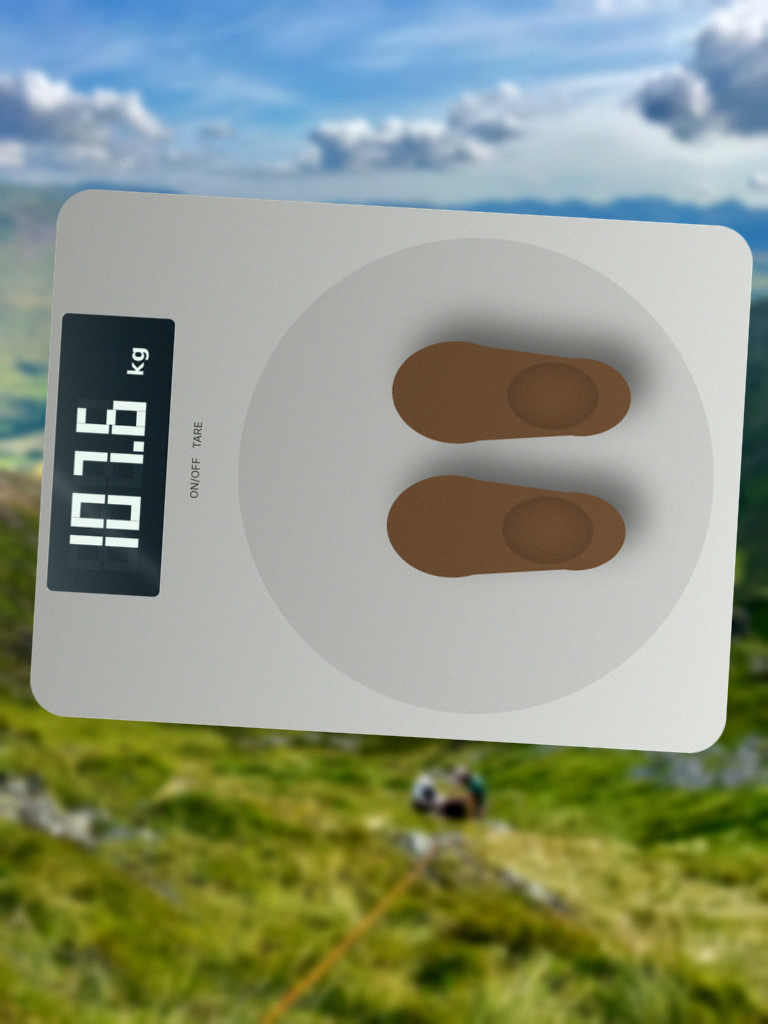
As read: 107.6 kg
